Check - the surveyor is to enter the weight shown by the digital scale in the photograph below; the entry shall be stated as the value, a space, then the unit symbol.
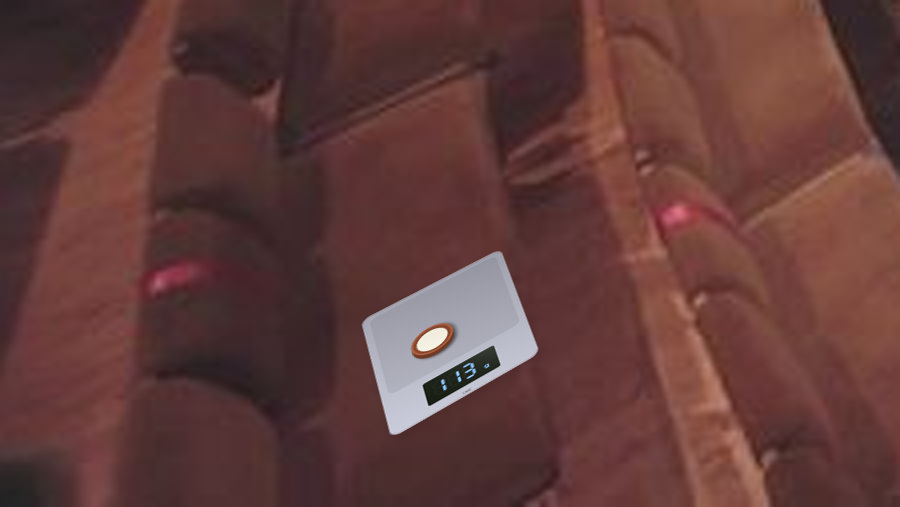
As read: 113 g
